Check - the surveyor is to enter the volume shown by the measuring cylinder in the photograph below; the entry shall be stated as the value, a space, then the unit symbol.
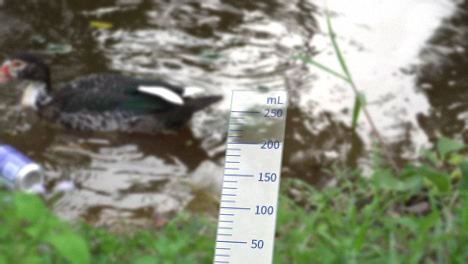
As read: 200 mL
